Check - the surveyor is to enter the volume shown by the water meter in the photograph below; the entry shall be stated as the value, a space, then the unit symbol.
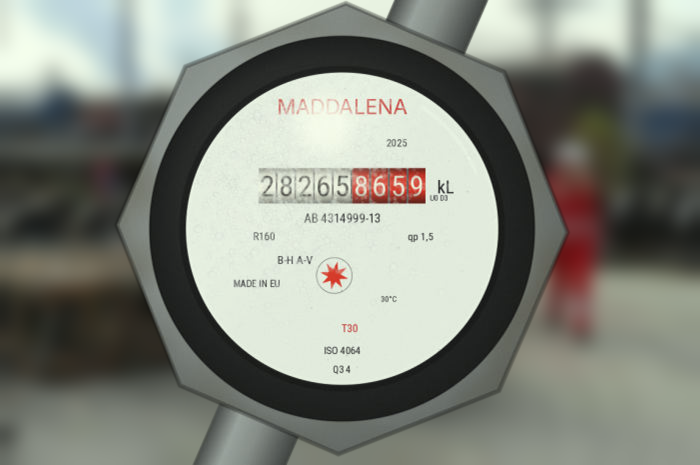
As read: 28265.8659 kL
